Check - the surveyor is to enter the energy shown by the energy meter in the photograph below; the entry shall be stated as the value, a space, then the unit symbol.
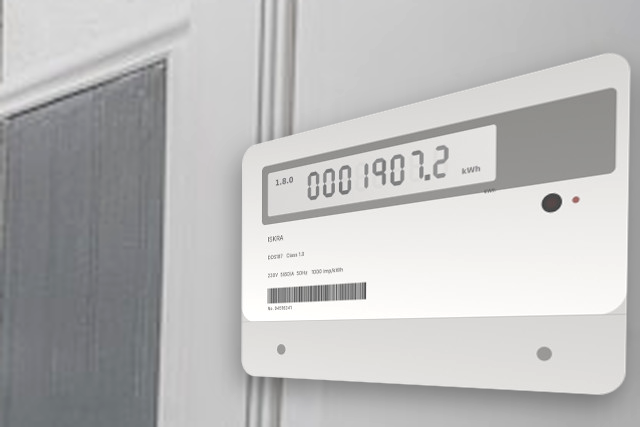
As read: 1907.2 kWh
